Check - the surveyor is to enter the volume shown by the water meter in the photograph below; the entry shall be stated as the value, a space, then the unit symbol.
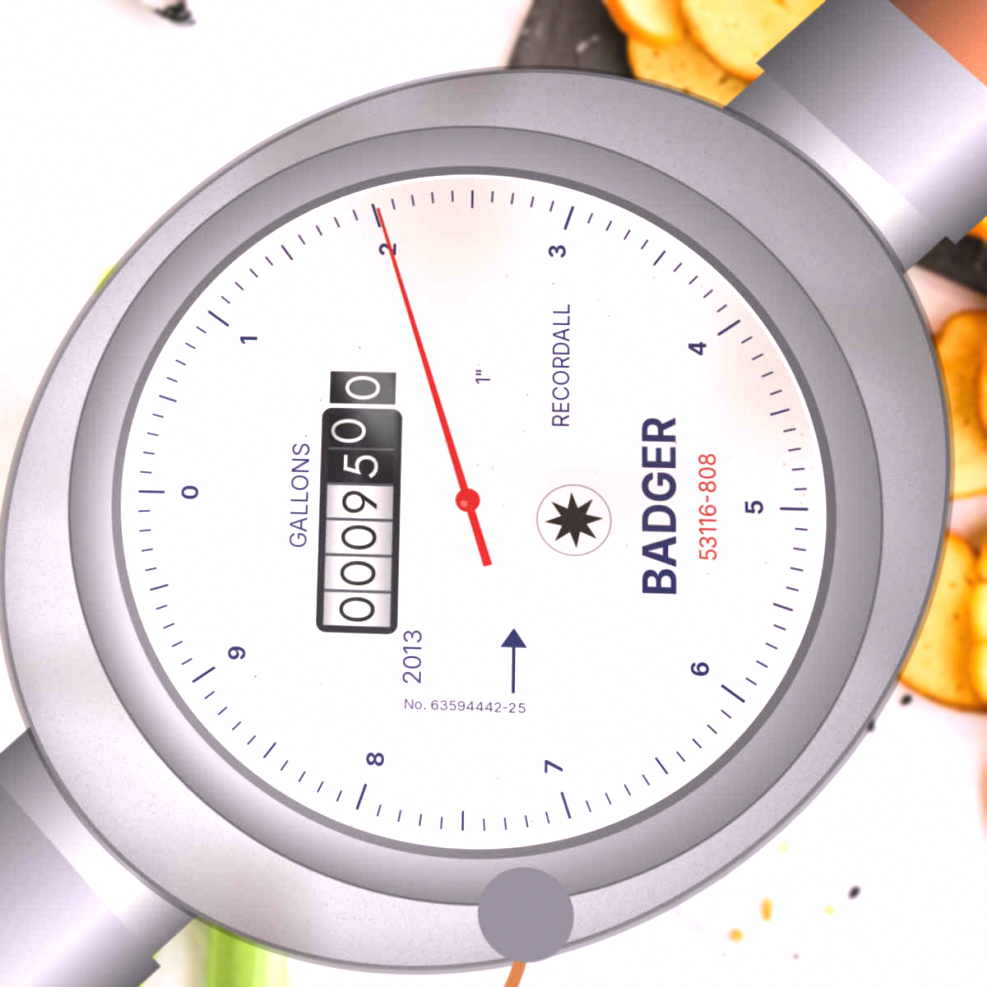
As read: 9502.0 gal
